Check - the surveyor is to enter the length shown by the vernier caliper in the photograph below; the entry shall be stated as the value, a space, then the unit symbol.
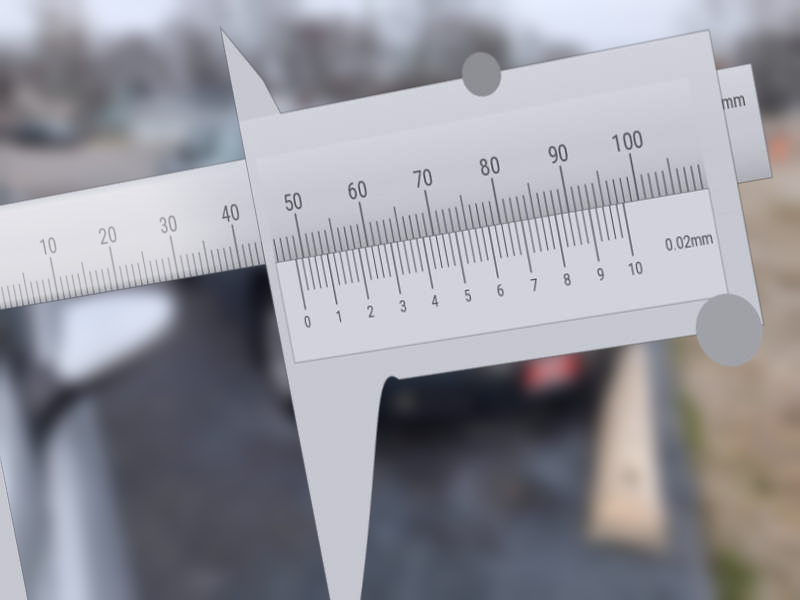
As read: 48.8 mm
